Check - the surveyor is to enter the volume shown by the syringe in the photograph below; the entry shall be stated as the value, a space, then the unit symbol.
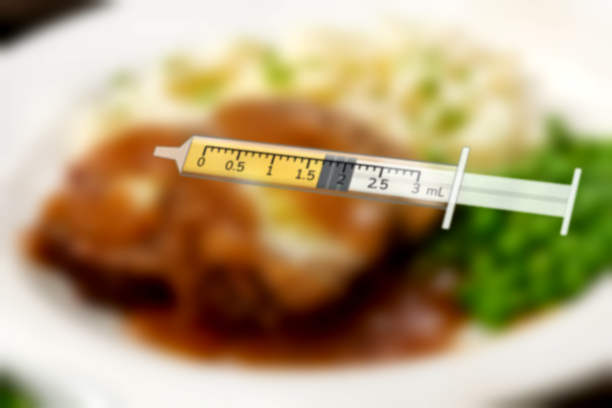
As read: 1.7 mL
